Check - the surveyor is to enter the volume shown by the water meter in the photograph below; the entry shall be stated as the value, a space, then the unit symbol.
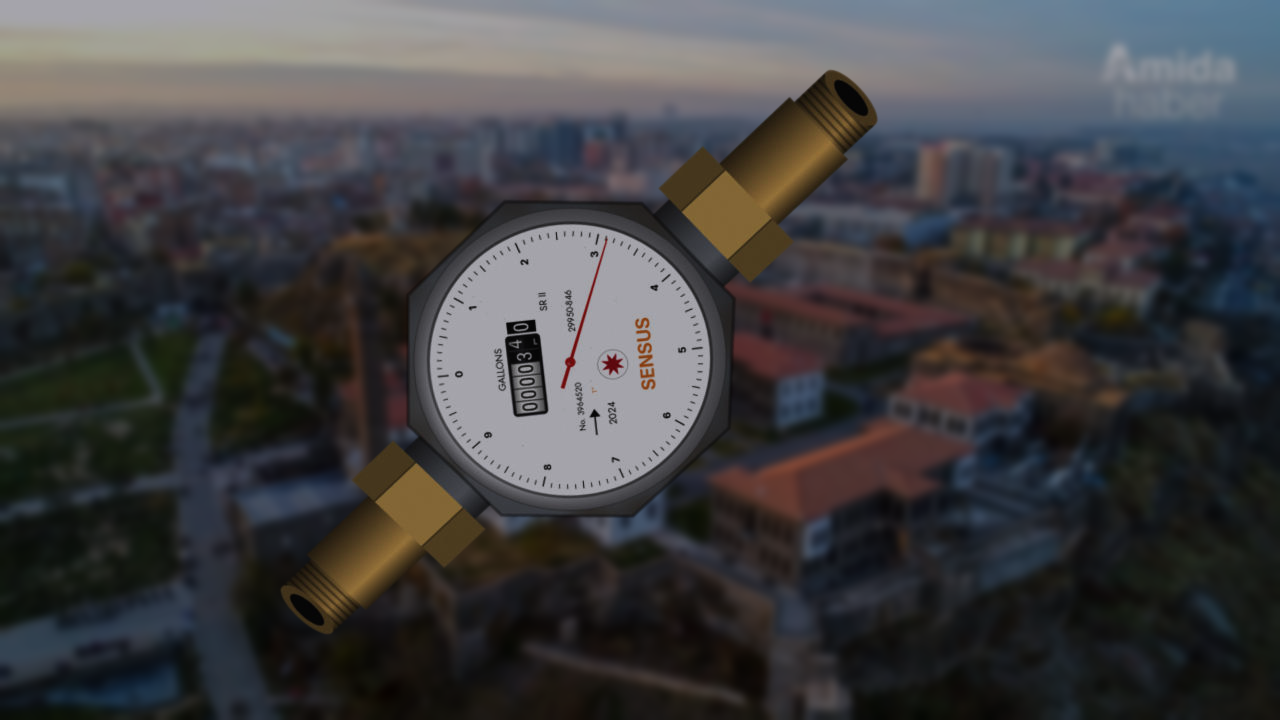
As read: 343.1 gal
